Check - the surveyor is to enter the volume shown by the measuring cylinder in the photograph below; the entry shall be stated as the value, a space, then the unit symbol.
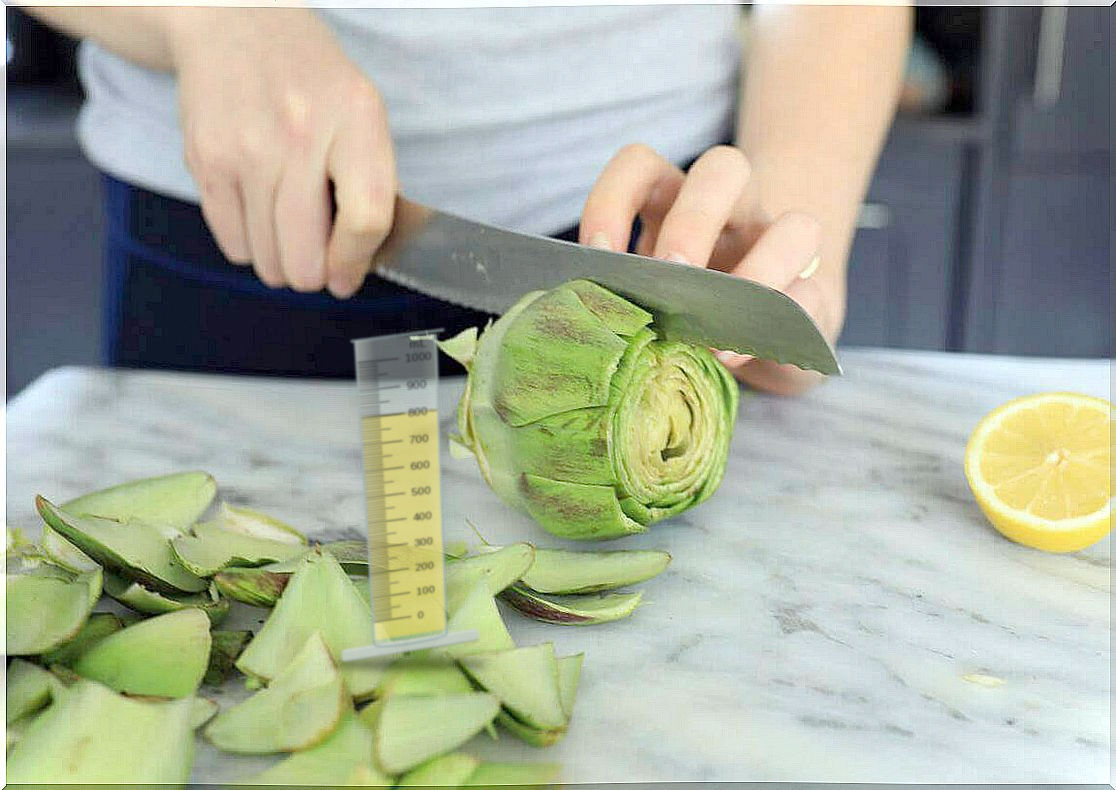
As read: 800 mL
